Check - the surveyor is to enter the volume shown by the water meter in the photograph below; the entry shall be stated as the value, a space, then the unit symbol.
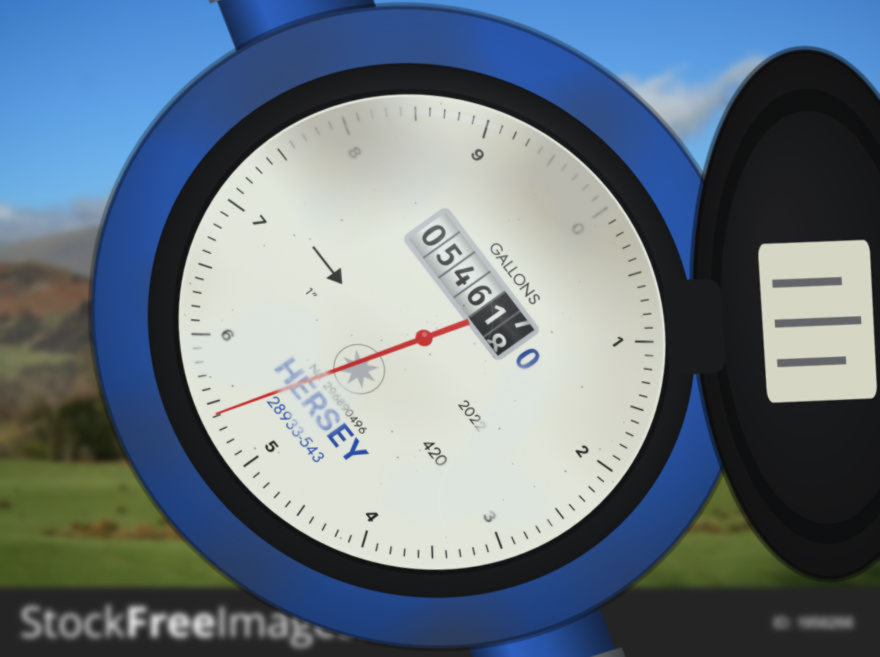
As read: 546175.4 gal
